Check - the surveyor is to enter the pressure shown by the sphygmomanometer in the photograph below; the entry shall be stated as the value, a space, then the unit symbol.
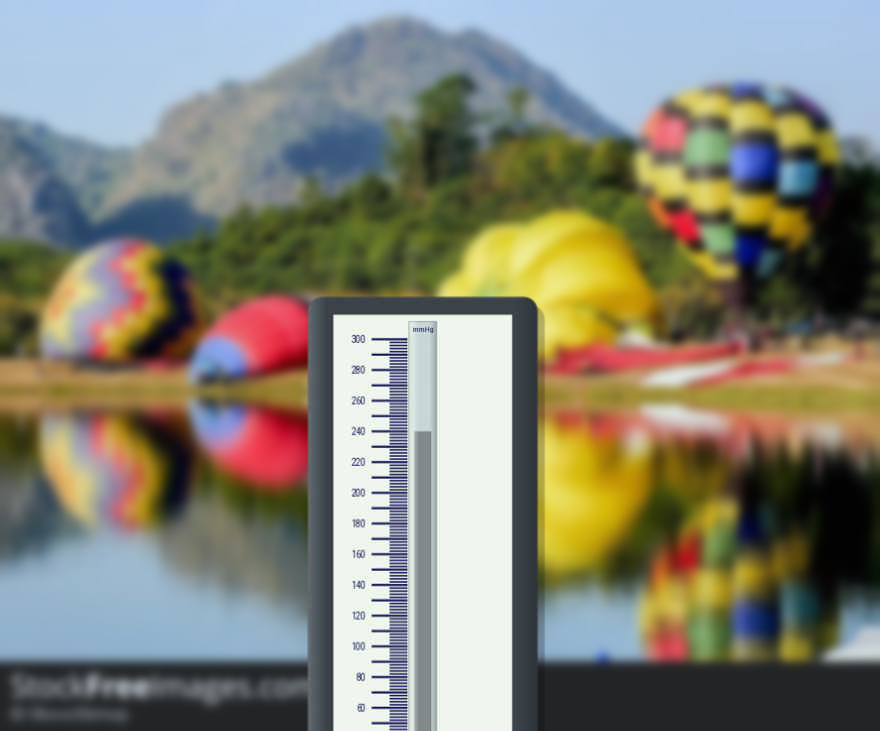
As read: 240 mmHg
